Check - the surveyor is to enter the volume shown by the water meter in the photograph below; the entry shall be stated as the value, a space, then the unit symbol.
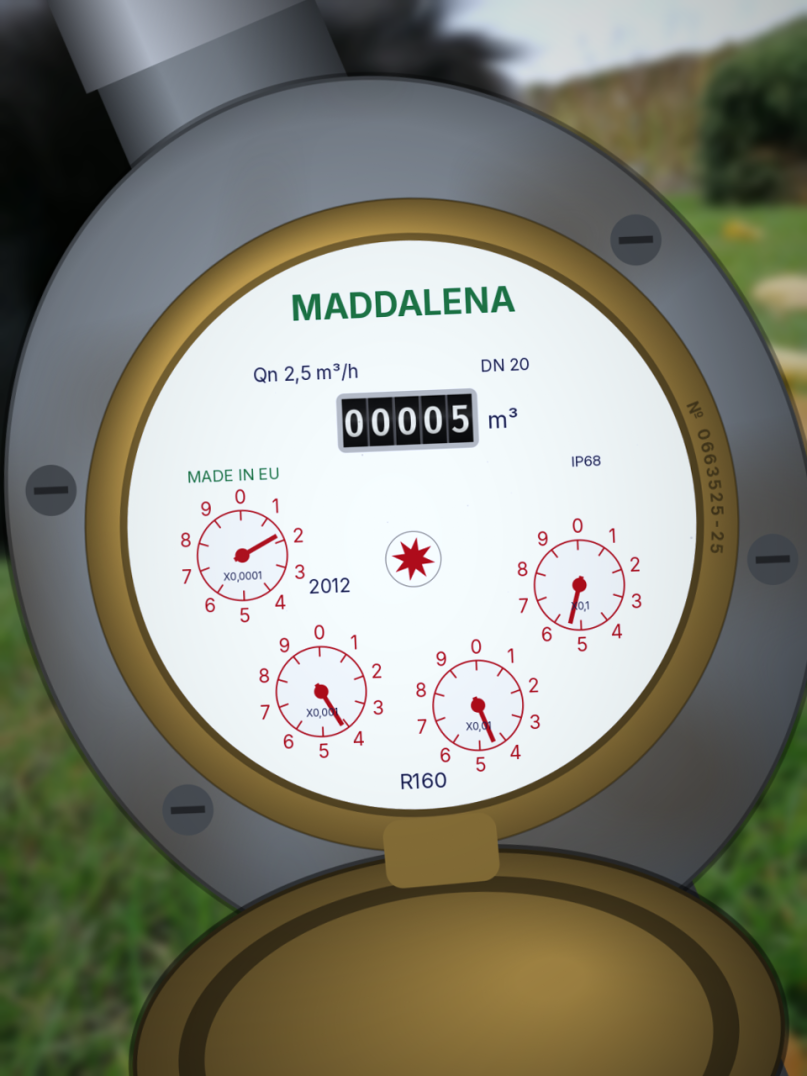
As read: 5.5441 m³
